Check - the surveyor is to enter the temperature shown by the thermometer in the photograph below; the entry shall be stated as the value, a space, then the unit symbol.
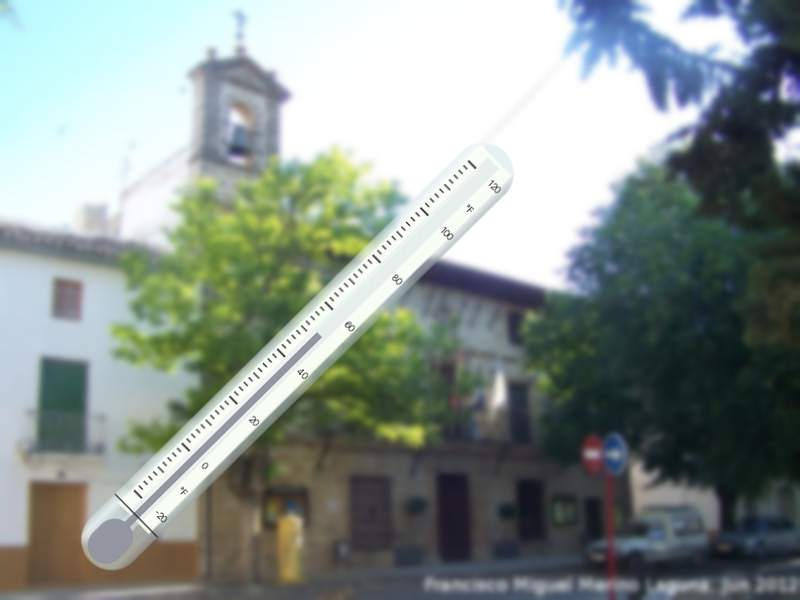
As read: 52 °F
